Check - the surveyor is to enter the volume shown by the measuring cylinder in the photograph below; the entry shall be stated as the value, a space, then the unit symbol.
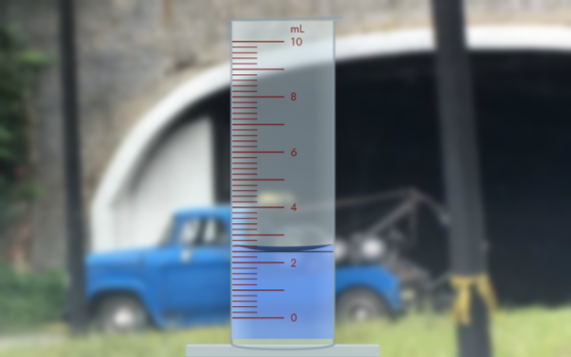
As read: 2.4 mL
